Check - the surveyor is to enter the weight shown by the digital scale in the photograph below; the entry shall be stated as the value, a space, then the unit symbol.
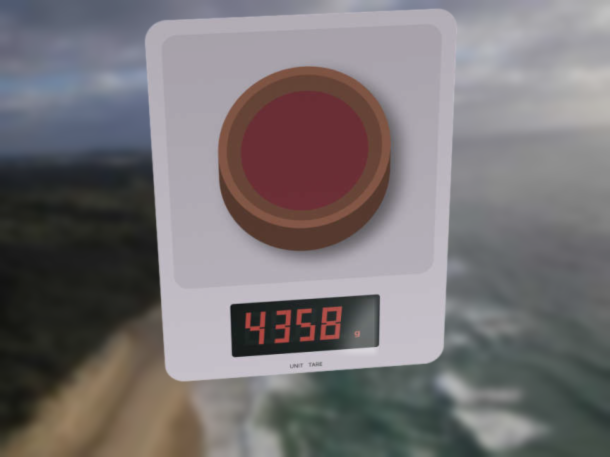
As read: 4358 g
